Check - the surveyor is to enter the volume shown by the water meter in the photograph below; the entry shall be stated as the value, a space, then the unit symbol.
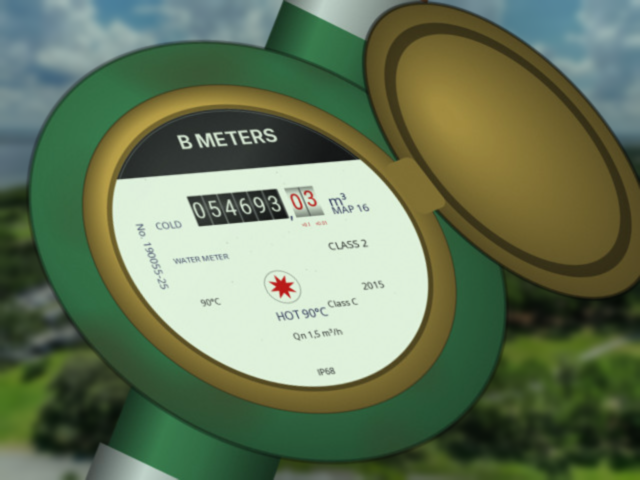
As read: 54693.03 m³
